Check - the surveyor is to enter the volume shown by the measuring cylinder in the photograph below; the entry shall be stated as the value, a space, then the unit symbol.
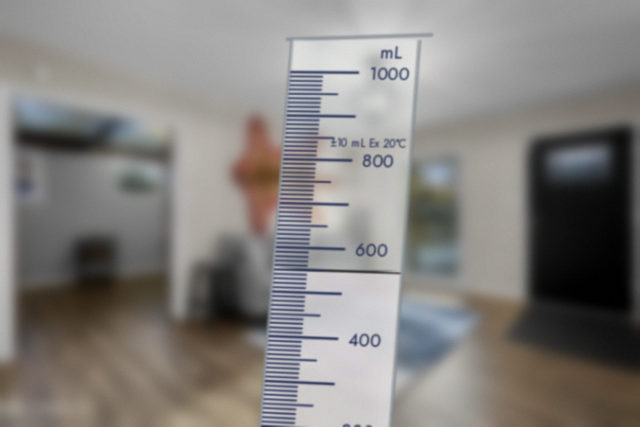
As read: 550 mL
